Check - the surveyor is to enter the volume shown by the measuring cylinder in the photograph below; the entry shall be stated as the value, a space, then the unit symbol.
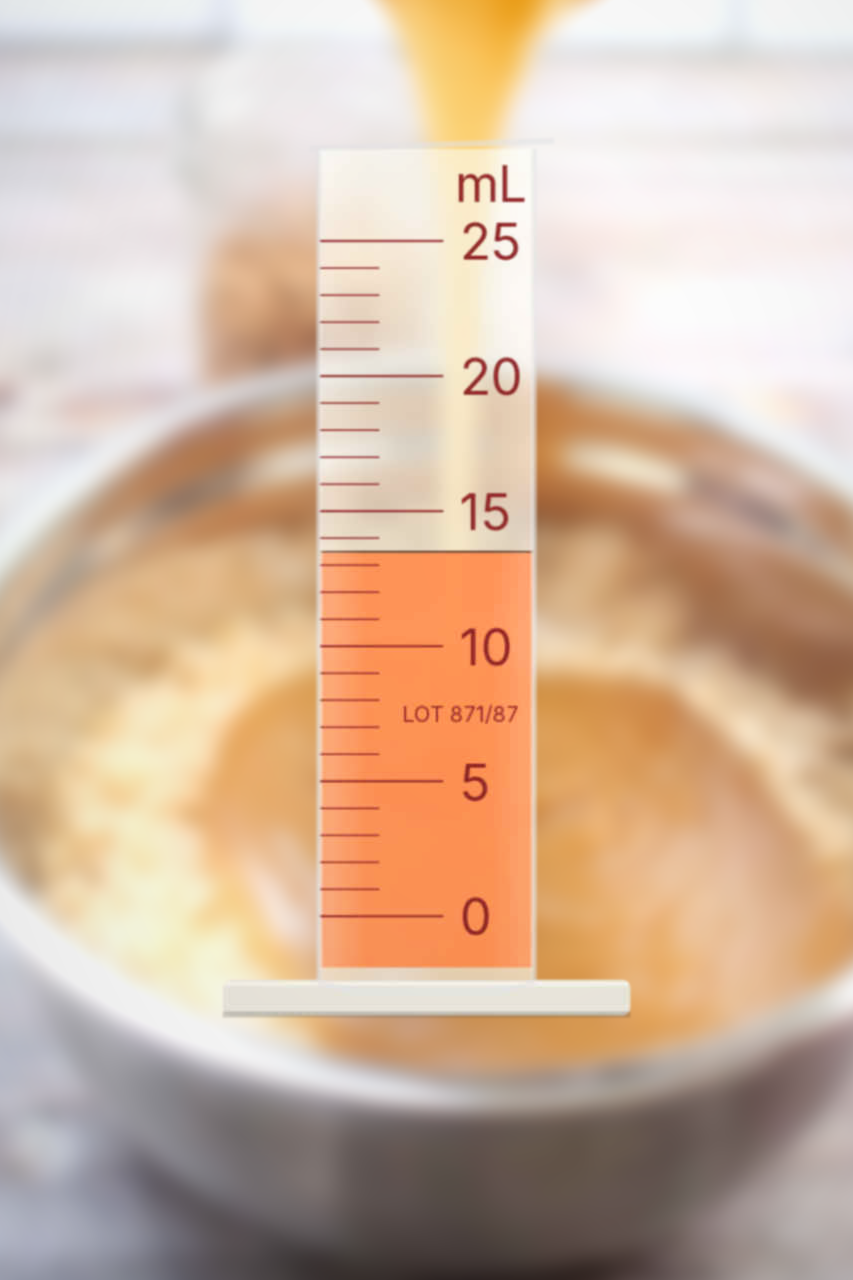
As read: 13.5 mL
